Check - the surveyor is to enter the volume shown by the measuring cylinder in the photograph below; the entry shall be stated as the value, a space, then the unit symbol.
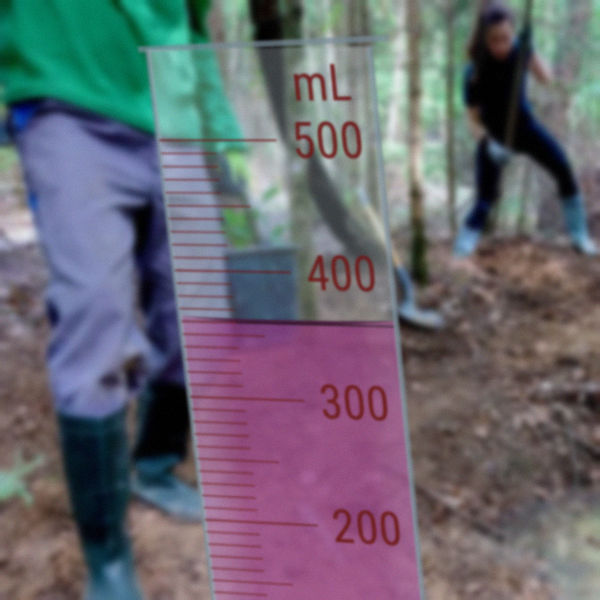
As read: 360 mL
